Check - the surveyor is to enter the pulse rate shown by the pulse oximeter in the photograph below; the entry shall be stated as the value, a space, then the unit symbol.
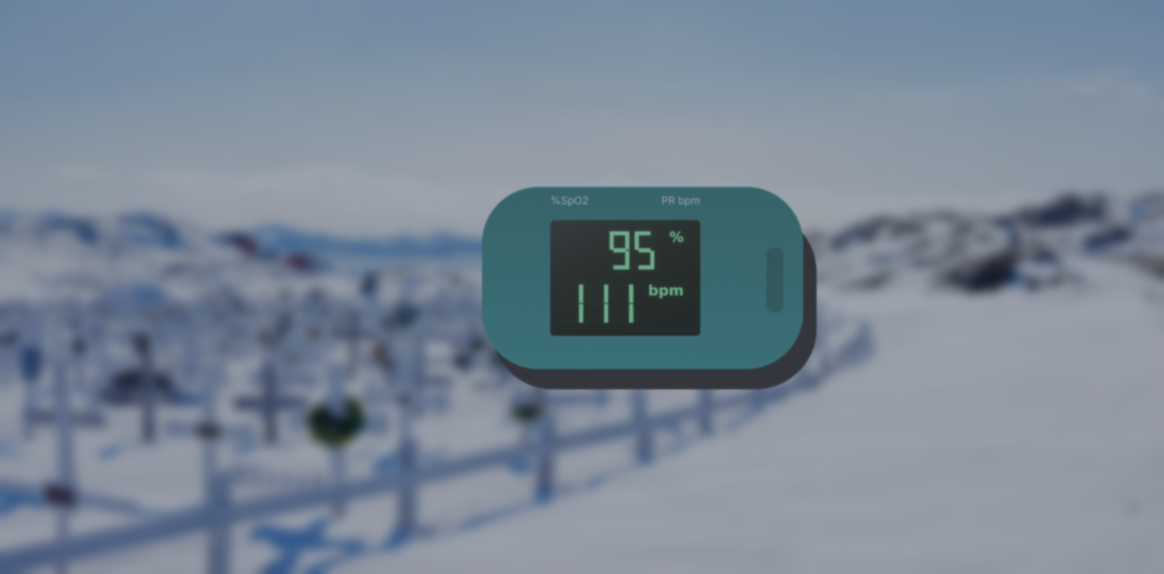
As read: 111 bpm
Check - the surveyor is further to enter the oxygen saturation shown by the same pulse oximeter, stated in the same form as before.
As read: 95 %
